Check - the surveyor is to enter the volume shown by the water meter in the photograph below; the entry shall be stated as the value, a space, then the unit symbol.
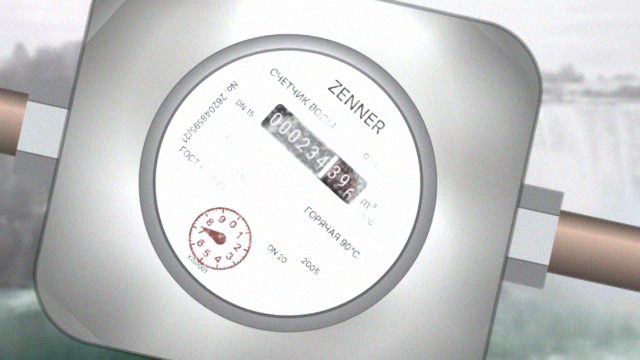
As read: 234.3957 m³
